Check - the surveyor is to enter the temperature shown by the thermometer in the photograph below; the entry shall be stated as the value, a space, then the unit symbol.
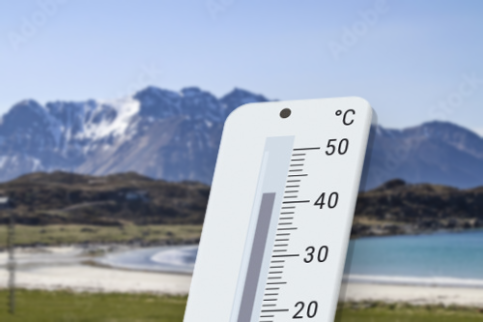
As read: 42 °C
